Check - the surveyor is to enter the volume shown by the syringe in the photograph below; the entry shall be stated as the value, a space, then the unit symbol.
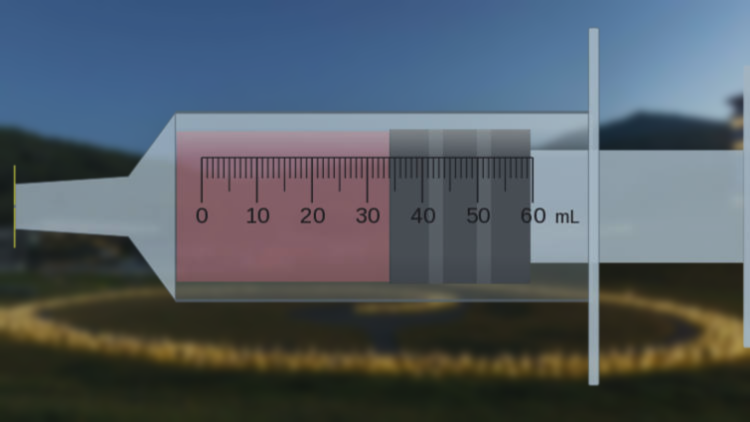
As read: 34 mL
